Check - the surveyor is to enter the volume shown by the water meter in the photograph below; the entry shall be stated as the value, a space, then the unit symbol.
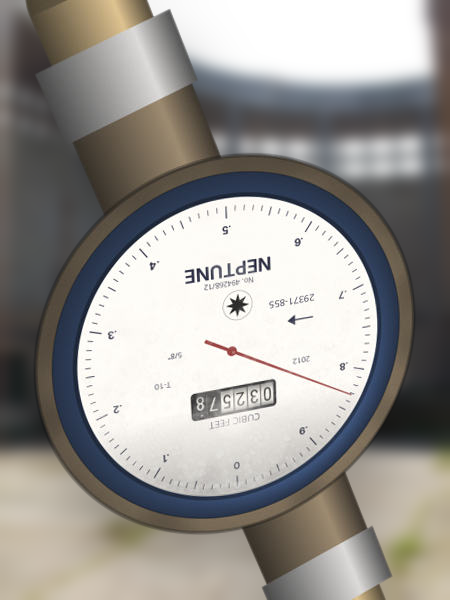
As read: 32577.83 ft³
